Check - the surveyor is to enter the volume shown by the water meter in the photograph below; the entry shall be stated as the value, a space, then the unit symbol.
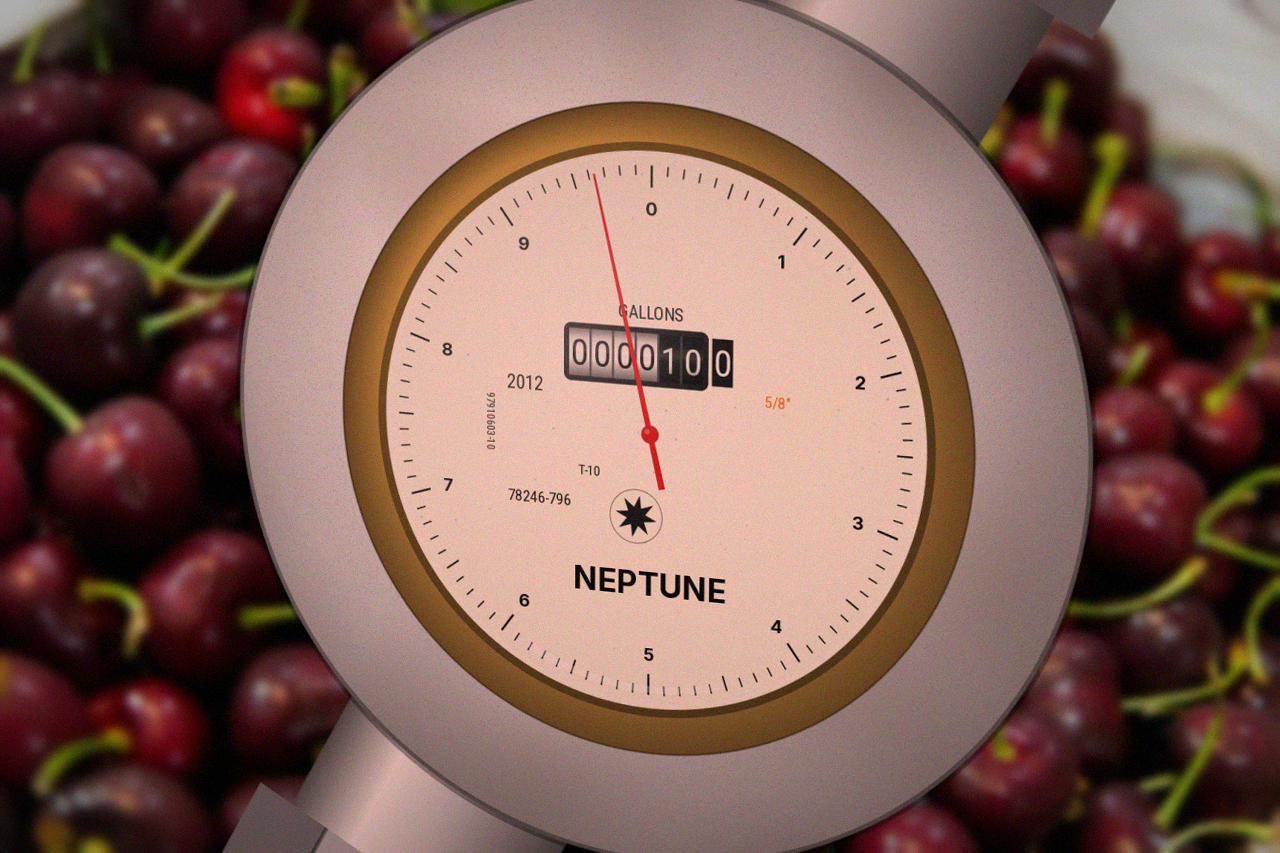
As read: 99.6 gal
